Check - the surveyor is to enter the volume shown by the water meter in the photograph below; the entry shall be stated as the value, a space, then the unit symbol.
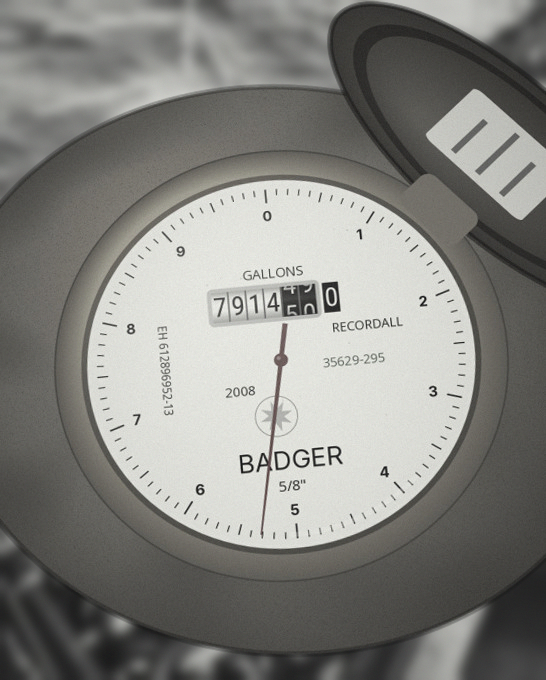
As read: 7914495.3 gal
